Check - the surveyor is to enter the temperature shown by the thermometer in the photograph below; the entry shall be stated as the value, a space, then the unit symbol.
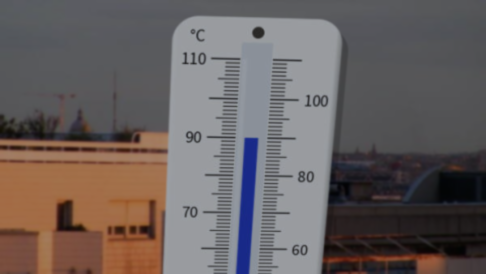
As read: 90 °C
